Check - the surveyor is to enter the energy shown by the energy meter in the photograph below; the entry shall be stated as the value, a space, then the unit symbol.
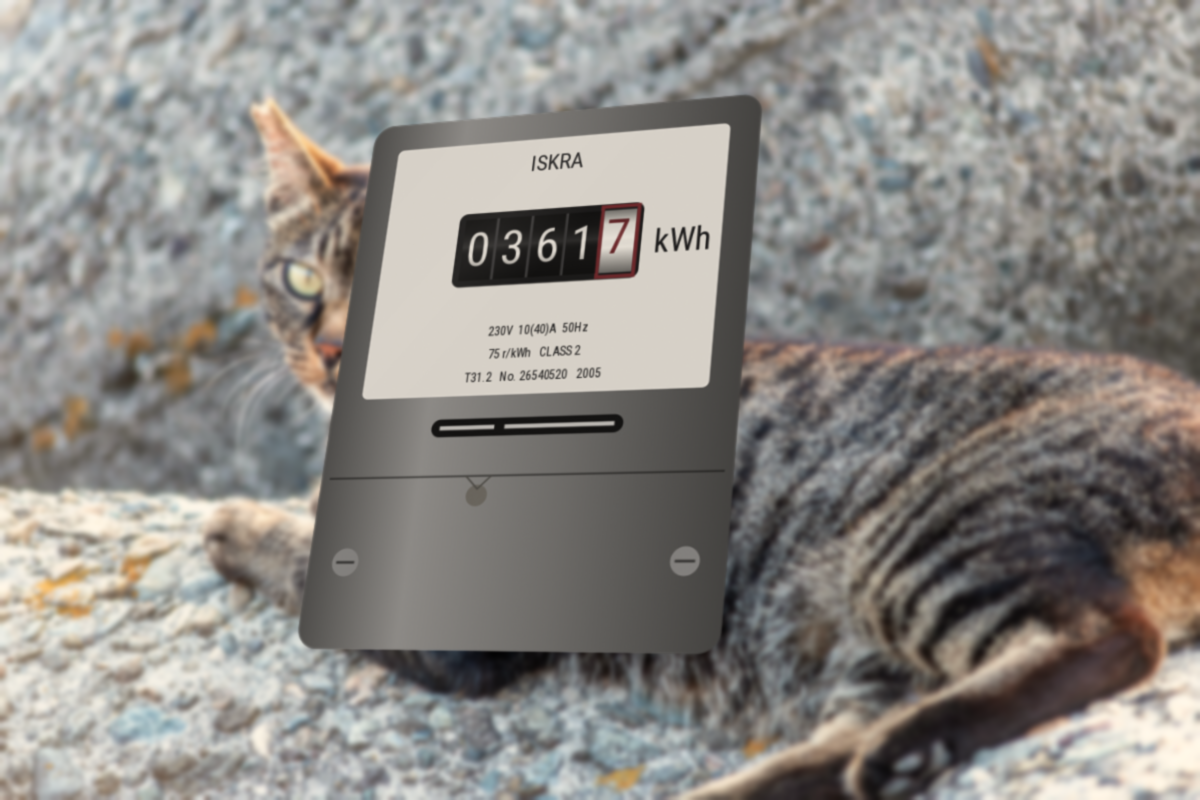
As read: 361.7 kWh
